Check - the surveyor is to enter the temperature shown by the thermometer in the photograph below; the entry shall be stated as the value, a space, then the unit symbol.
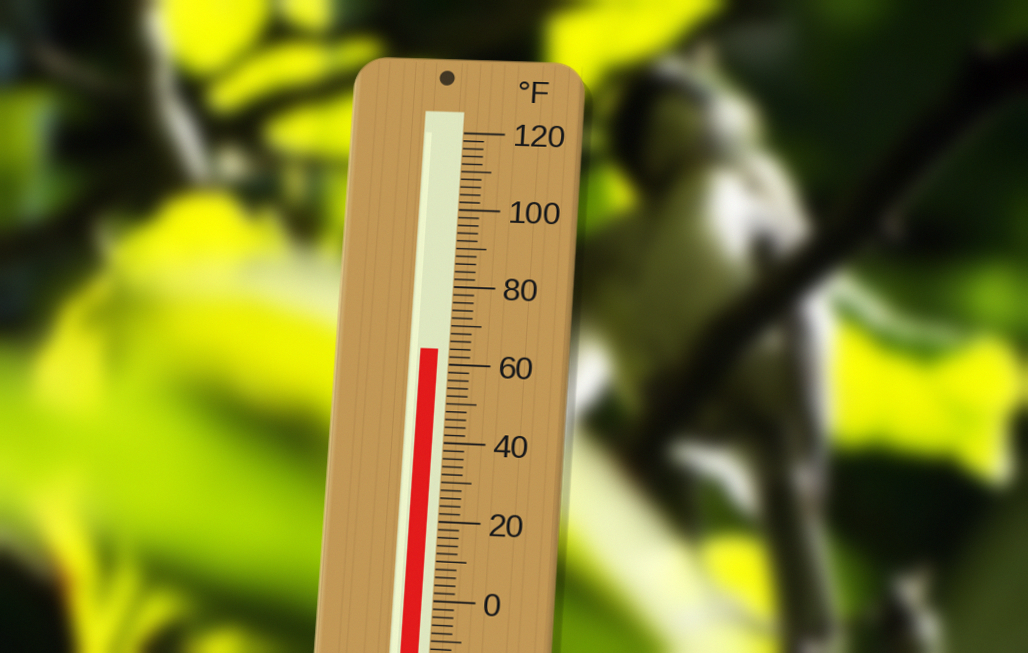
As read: 64 °F
